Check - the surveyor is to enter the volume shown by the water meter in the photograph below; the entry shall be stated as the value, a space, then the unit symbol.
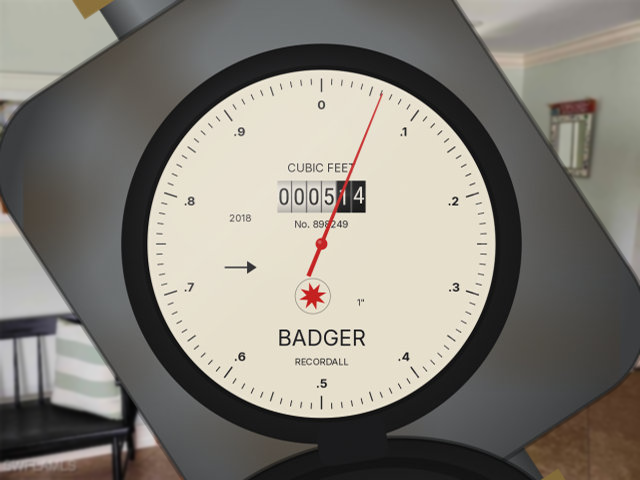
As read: 514.06 ft³
